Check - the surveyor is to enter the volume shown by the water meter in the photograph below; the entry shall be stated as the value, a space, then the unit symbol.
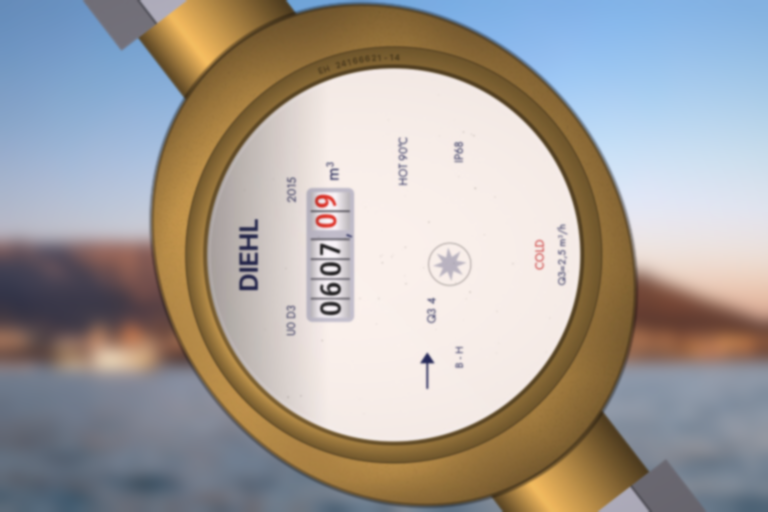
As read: 607.09 m³
